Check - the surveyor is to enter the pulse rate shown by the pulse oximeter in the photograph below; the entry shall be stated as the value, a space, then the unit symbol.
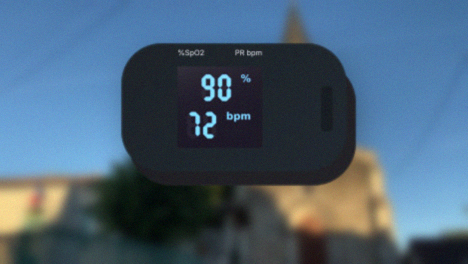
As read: 72 bpm
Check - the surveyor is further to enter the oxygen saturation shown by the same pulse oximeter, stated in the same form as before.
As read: 90 %
